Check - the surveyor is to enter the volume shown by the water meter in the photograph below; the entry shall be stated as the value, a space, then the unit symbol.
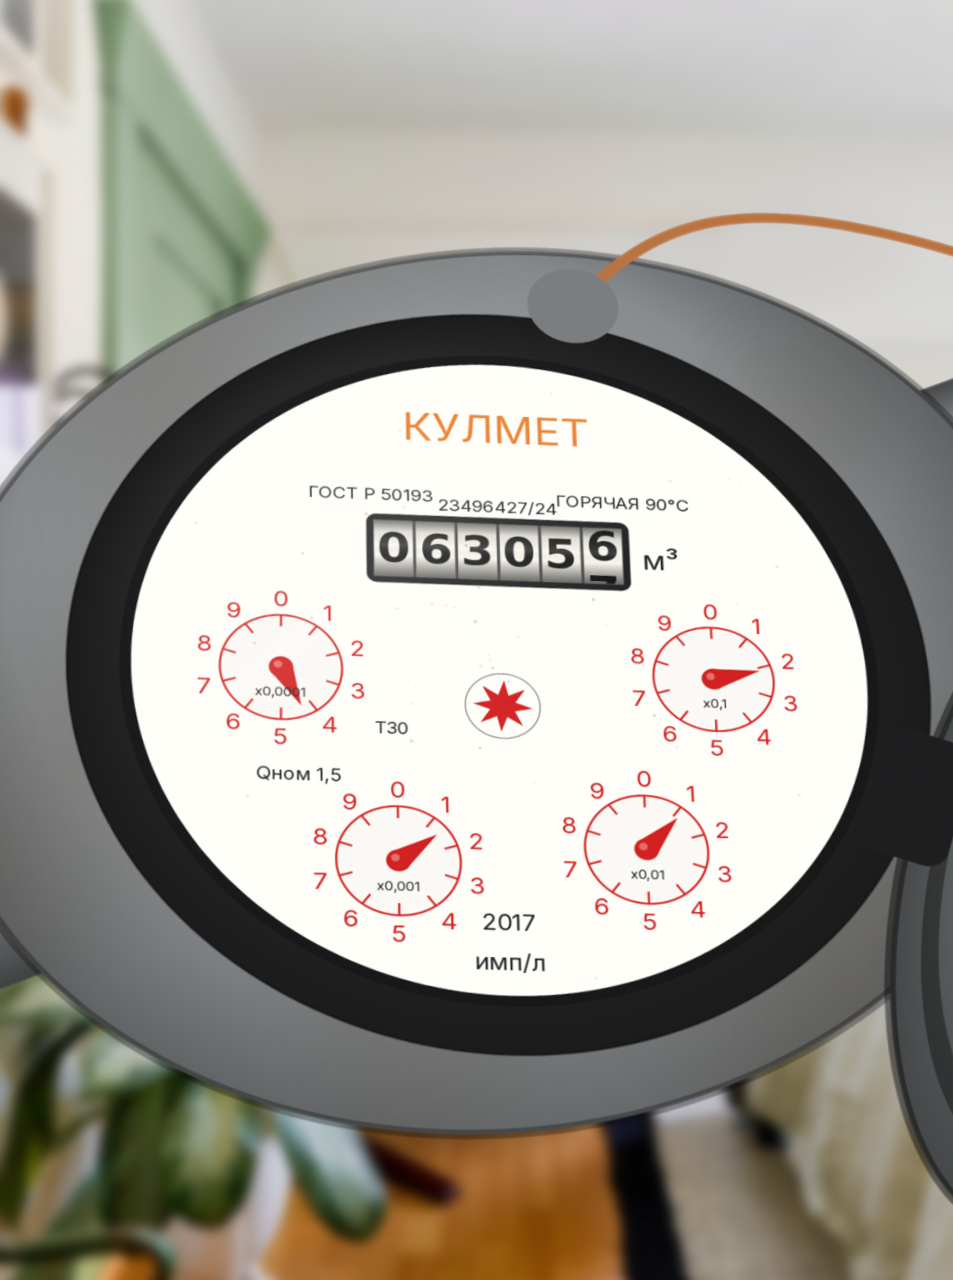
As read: 63056.2114 m³
